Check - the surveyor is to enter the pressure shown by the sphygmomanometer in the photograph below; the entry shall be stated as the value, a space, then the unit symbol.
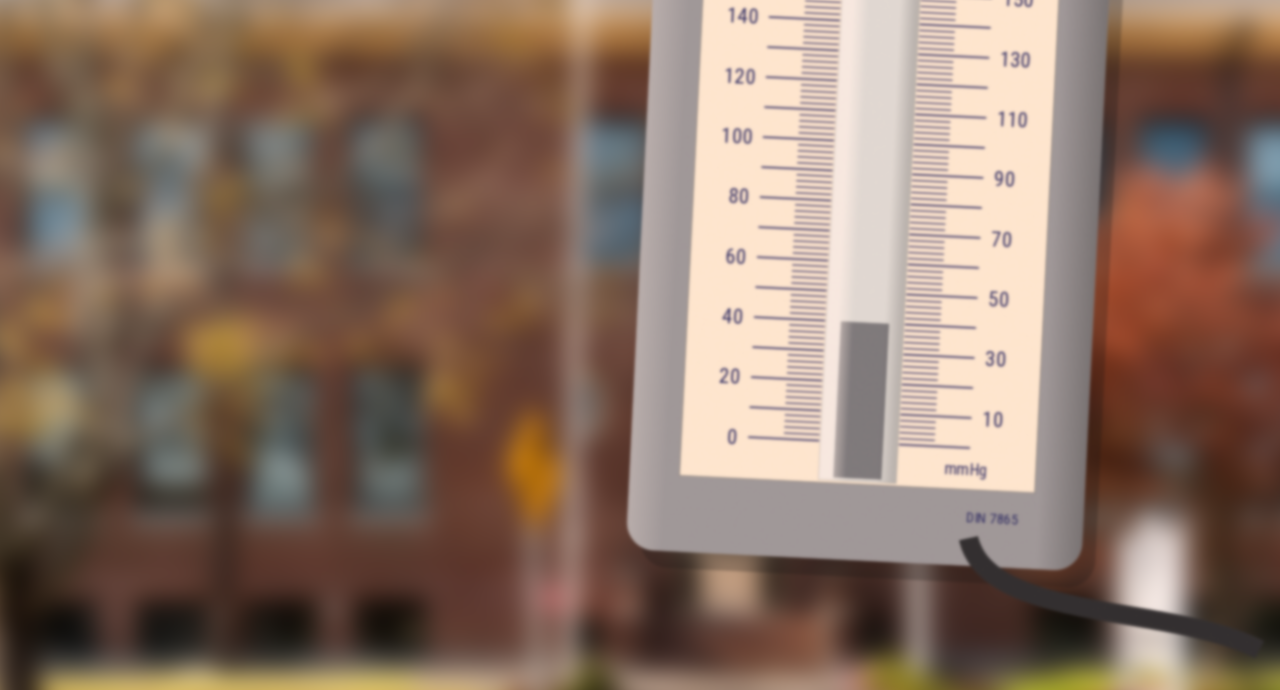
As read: 40 mmHg
